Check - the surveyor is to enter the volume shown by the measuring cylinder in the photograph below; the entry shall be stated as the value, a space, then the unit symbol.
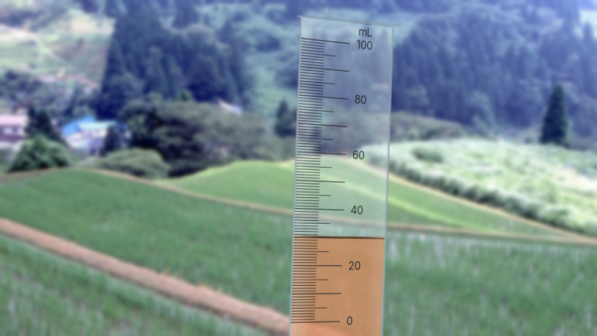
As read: 30 mL
